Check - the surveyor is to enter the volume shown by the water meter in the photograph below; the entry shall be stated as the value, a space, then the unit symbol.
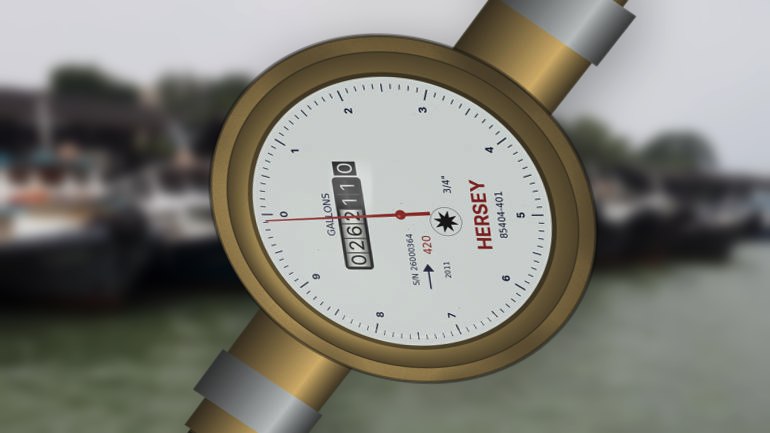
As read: 262109.9 gal
